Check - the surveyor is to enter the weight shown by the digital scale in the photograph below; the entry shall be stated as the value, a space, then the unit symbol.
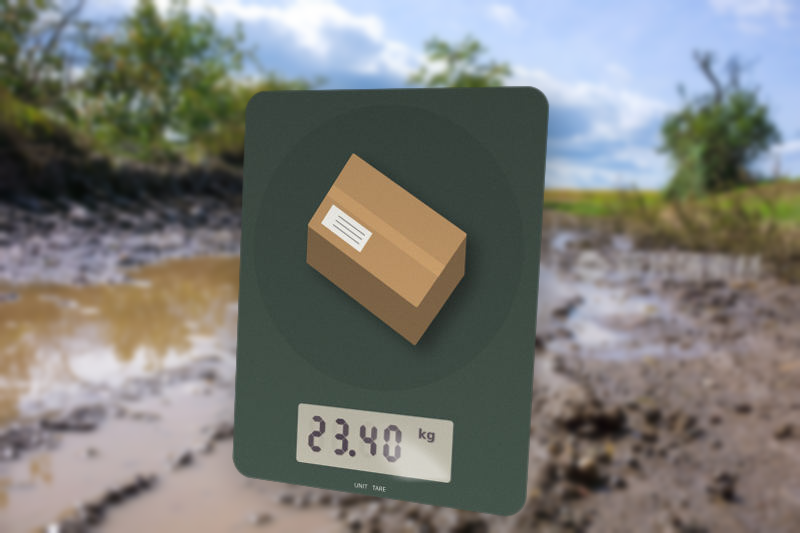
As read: 23.40 kg
